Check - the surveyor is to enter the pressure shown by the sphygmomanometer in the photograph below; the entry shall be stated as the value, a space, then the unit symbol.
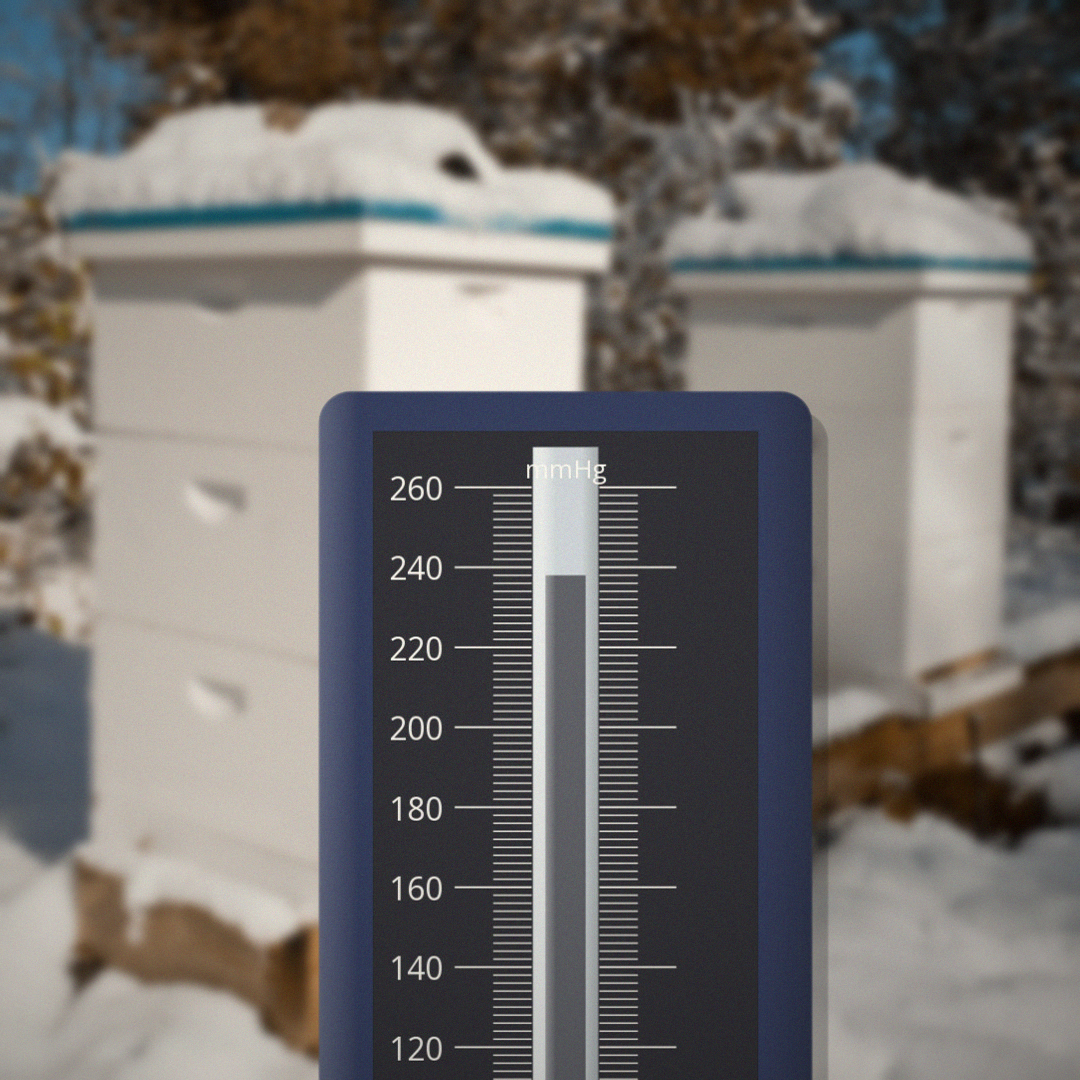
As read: 238 mmHg
